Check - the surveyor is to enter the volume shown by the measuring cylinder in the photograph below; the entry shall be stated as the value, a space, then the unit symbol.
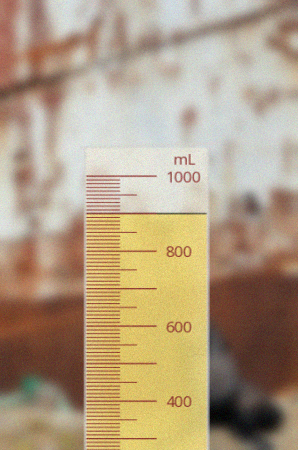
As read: 900 mL
